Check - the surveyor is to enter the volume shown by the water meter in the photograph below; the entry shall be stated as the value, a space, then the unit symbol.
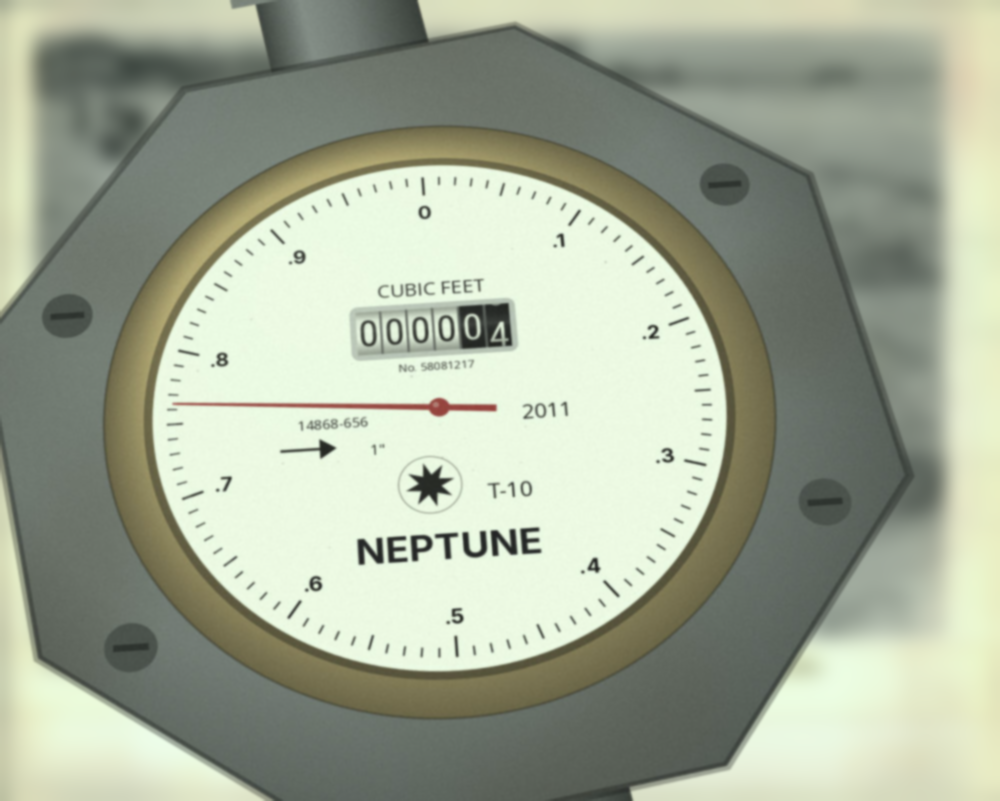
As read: 3.76 ft³
